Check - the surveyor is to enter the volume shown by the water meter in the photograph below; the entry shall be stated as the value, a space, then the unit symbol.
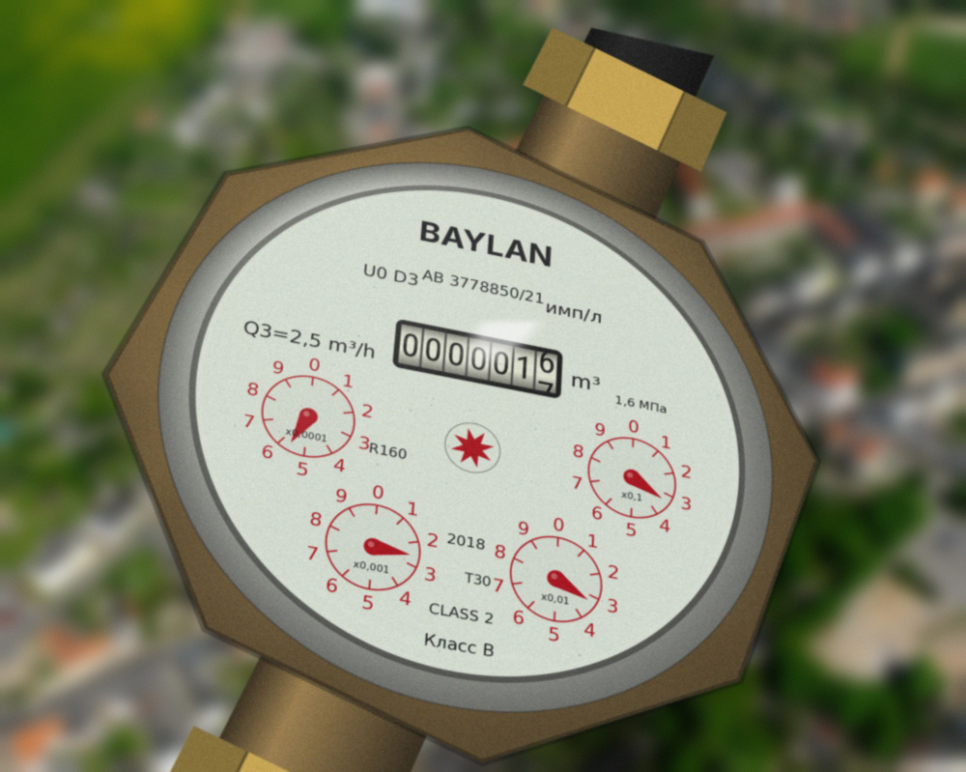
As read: 16.3325 m³
